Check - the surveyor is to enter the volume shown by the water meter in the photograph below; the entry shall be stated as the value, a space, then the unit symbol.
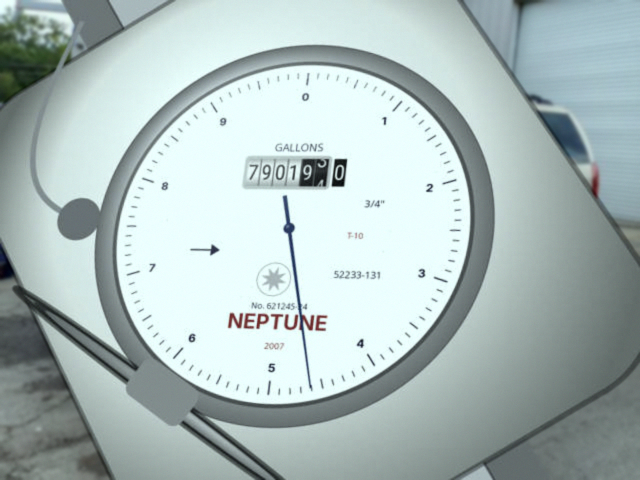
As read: 7901934.6 gal
